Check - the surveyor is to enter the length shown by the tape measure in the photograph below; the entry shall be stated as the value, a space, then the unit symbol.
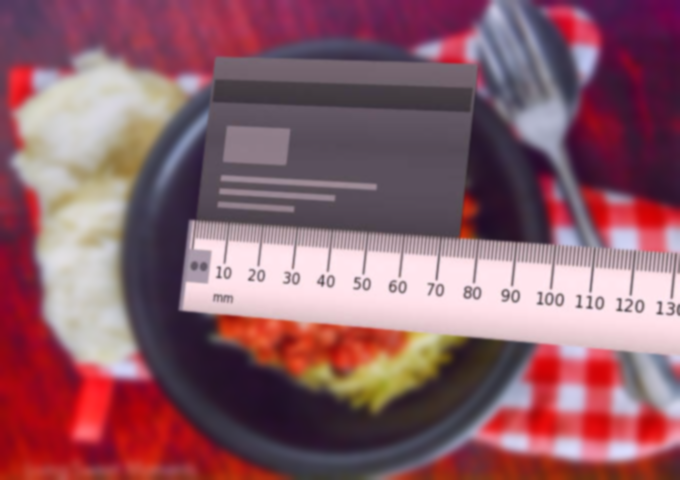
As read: 75 mm
